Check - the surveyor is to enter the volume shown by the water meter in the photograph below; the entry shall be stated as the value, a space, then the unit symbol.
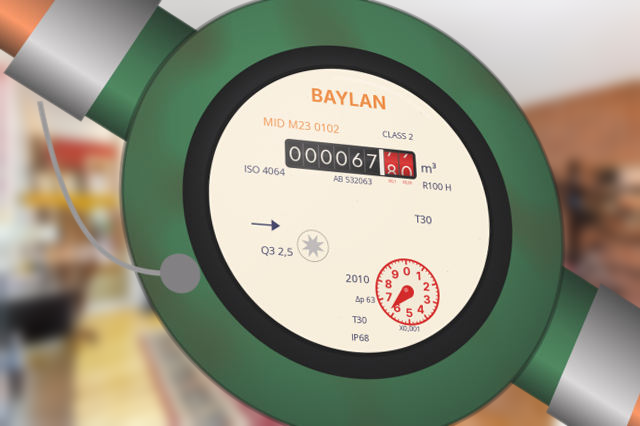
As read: 67.796 m³
